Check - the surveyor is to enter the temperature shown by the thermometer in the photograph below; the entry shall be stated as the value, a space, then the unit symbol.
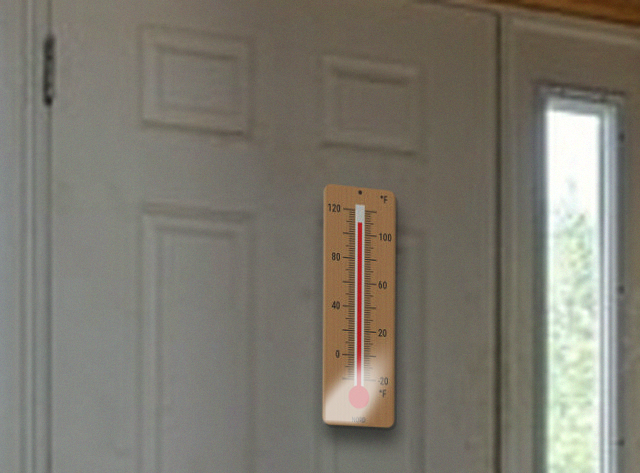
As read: 110 °F
